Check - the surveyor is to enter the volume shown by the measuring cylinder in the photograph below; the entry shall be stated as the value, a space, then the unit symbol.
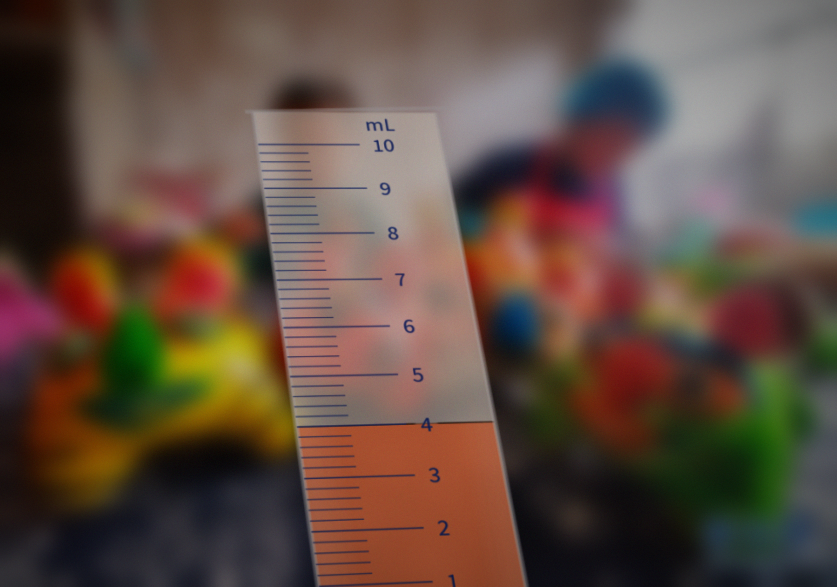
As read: 4 mL
